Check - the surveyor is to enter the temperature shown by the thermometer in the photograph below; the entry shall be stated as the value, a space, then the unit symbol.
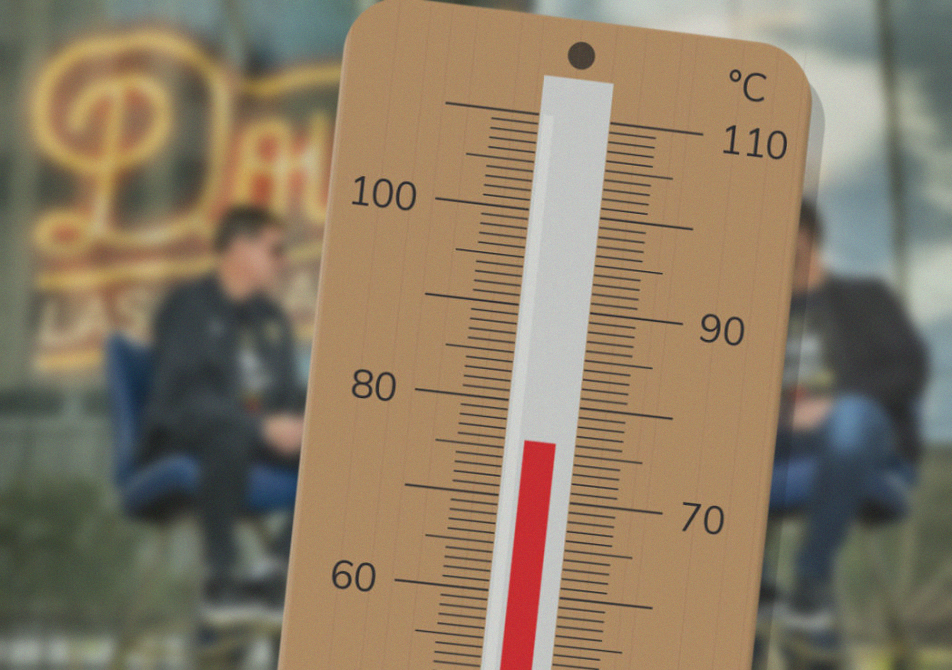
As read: 76 °C
